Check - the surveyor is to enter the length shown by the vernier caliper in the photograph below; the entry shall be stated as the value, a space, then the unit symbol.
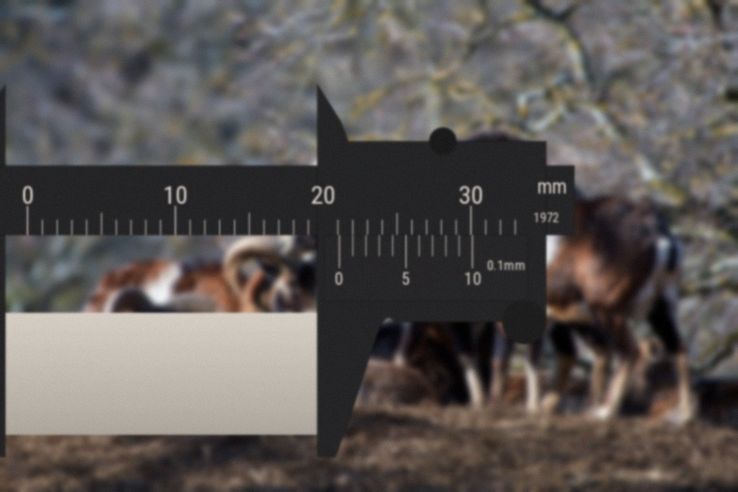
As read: 21.1 mm
